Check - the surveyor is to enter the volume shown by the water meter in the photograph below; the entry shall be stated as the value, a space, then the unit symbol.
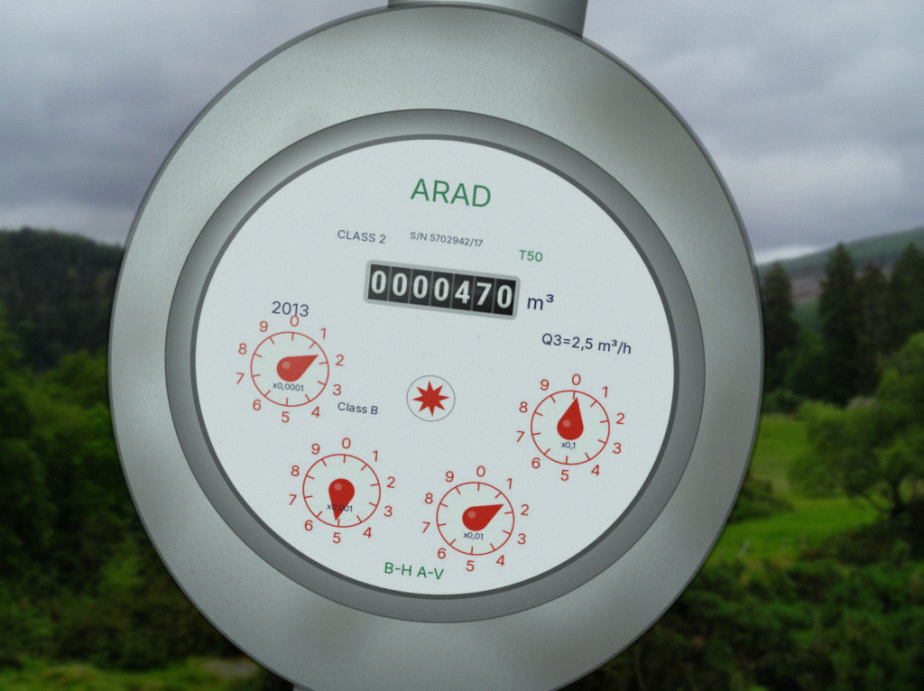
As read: 470.0151 m³
